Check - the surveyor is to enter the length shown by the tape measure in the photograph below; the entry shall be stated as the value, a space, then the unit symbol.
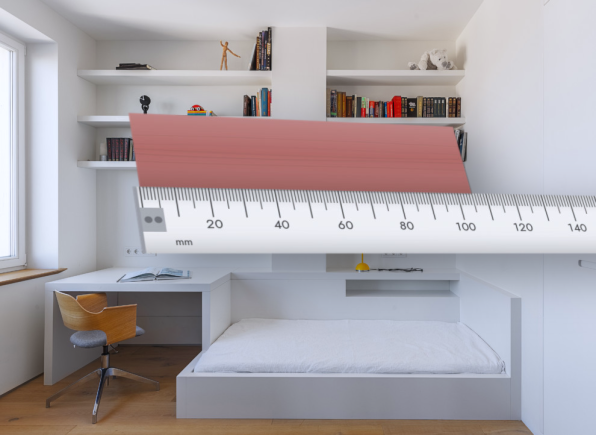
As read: 105 mm
